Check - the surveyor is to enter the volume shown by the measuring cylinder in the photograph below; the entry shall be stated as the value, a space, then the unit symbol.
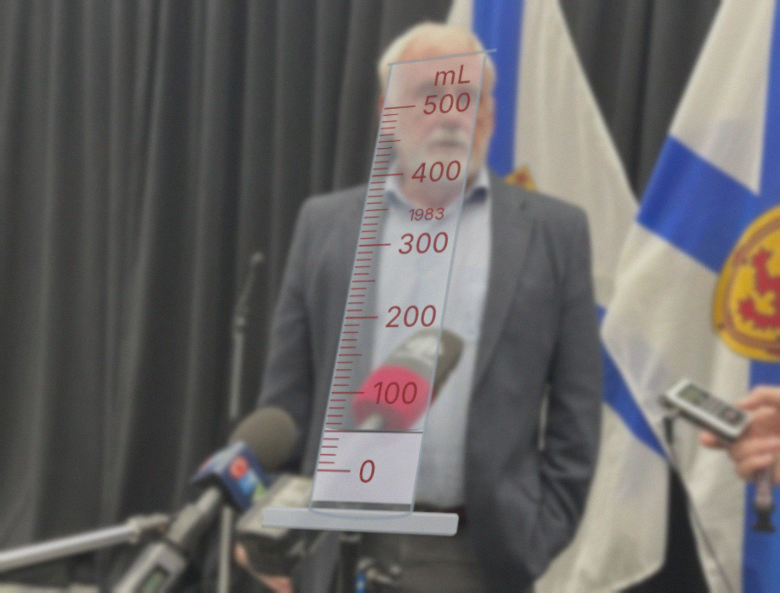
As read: 50 mL
